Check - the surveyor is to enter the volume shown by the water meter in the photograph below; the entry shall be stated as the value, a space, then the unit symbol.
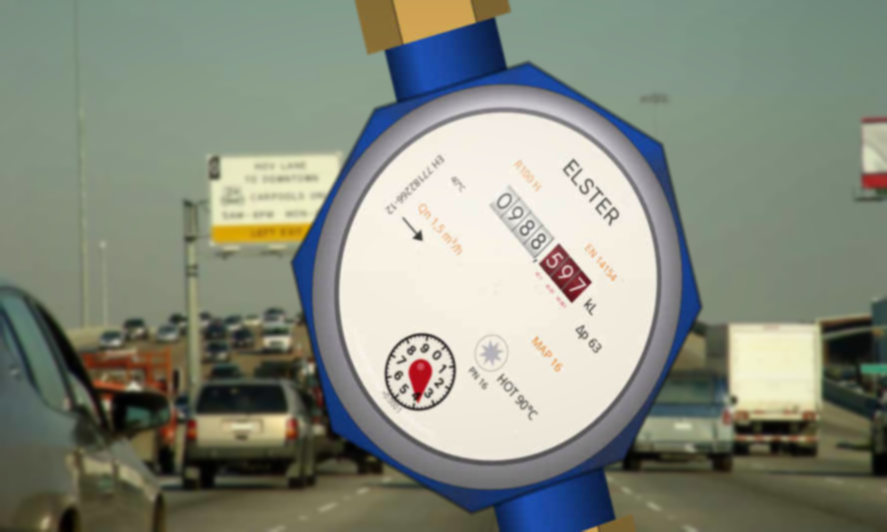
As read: 988.5973 kL
